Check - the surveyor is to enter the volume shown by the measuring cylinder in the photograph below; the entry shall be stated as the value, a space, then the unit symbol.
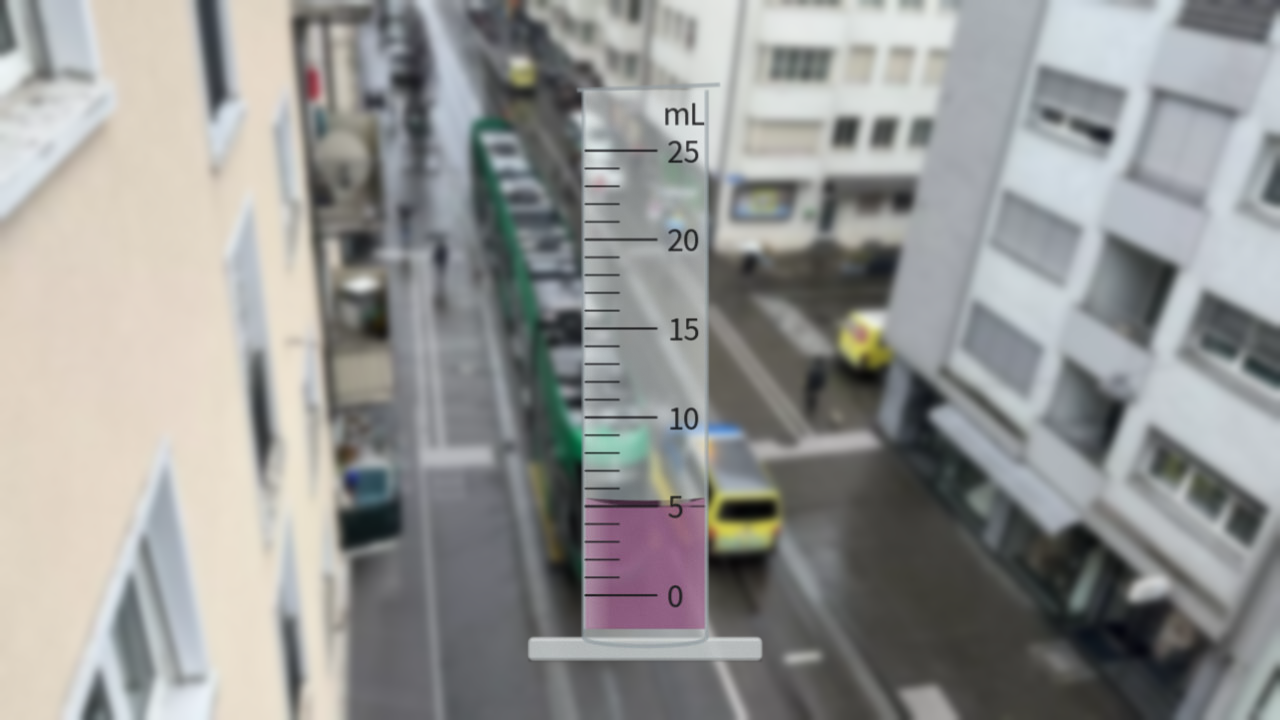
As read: 5 mL
